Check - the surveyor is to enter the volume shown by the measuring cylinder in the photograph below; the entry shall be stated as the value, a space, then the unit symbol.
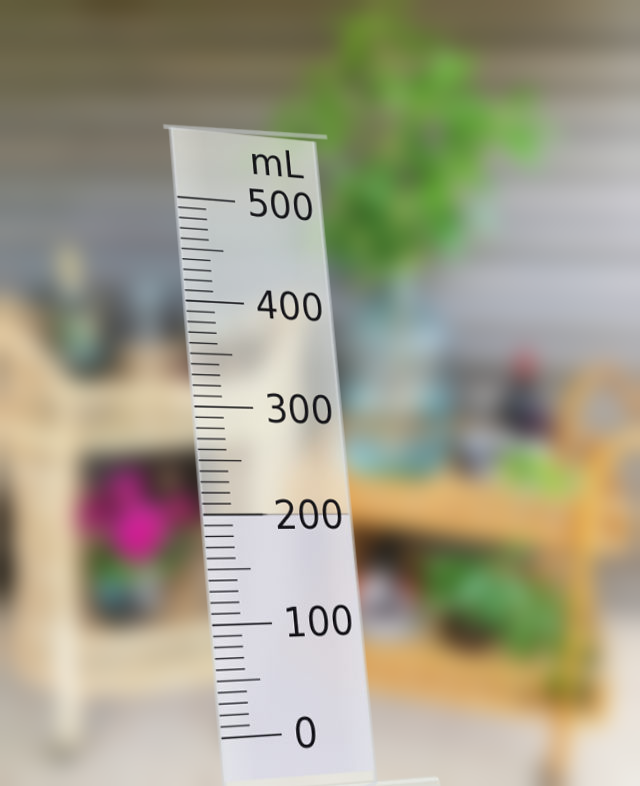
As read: 200 mL
